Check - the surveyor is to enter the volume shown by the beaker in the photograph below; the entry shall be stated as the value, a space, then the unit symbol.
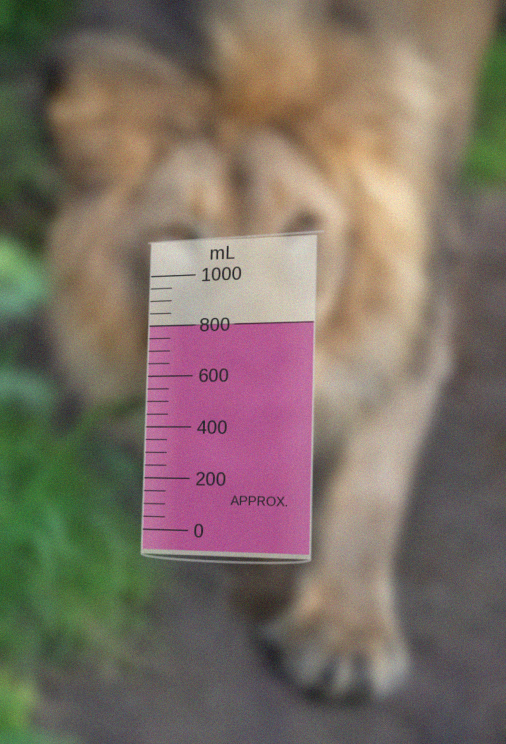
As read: 800 mL
